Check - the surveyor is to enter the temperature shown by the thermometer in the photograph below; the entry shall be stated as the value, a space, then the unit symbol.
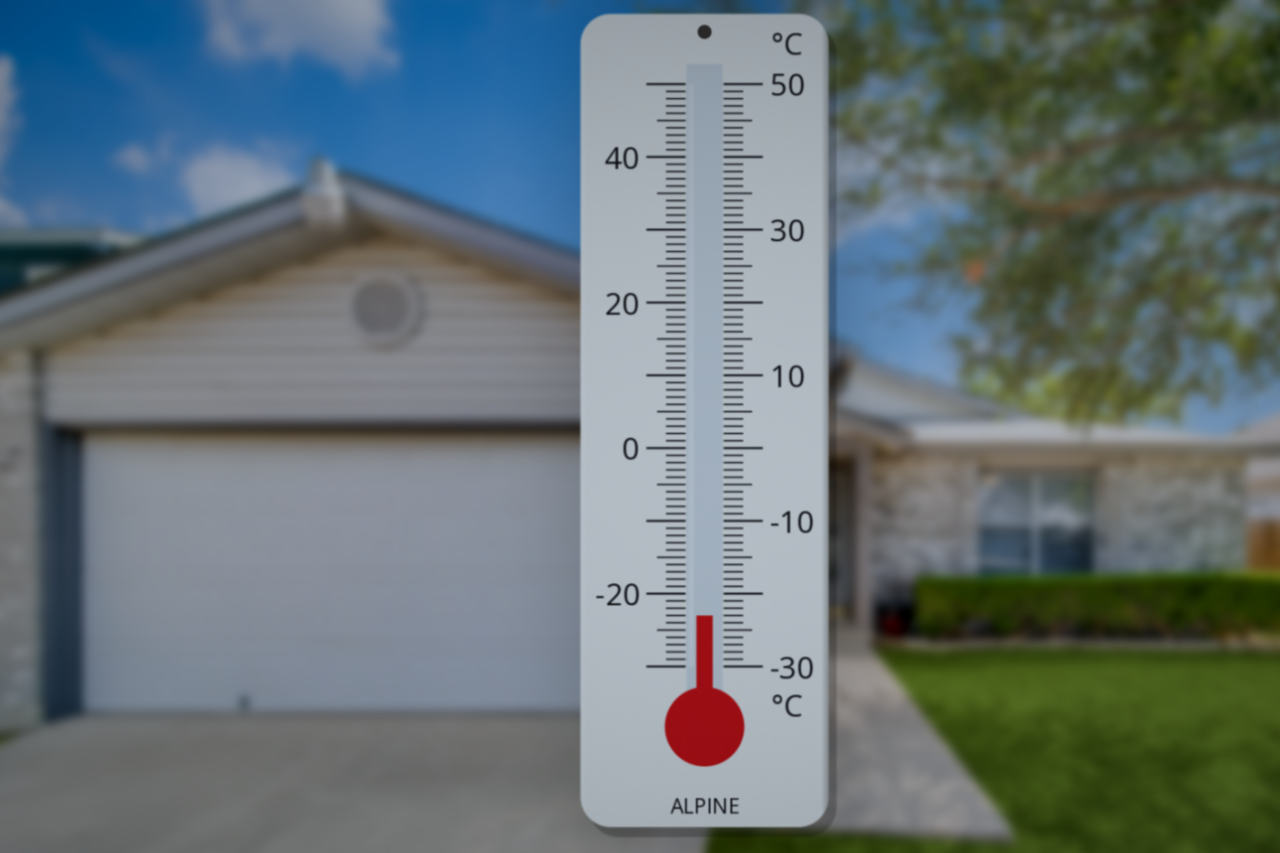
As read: -23 °C
